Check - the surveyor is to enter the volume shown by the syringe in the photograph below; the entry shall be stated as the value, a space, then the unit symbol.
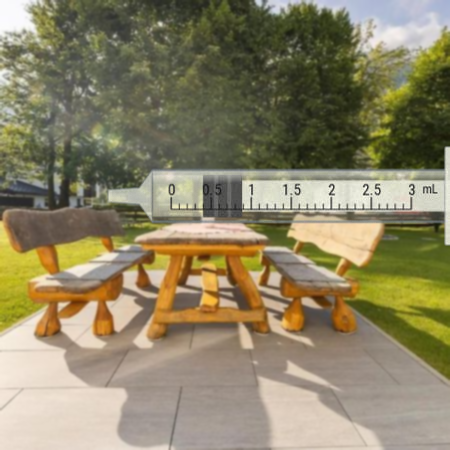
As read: 0.4 mL
